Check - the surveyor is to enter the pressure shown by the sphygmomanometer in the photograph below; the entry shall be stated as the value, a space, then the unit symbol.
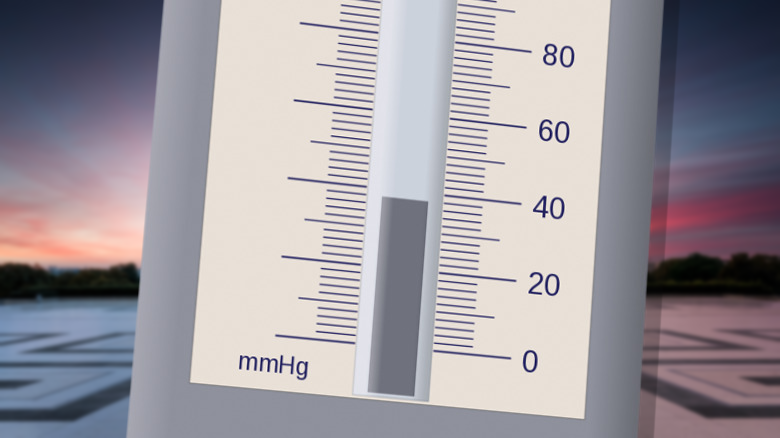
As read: 38 mmHg
